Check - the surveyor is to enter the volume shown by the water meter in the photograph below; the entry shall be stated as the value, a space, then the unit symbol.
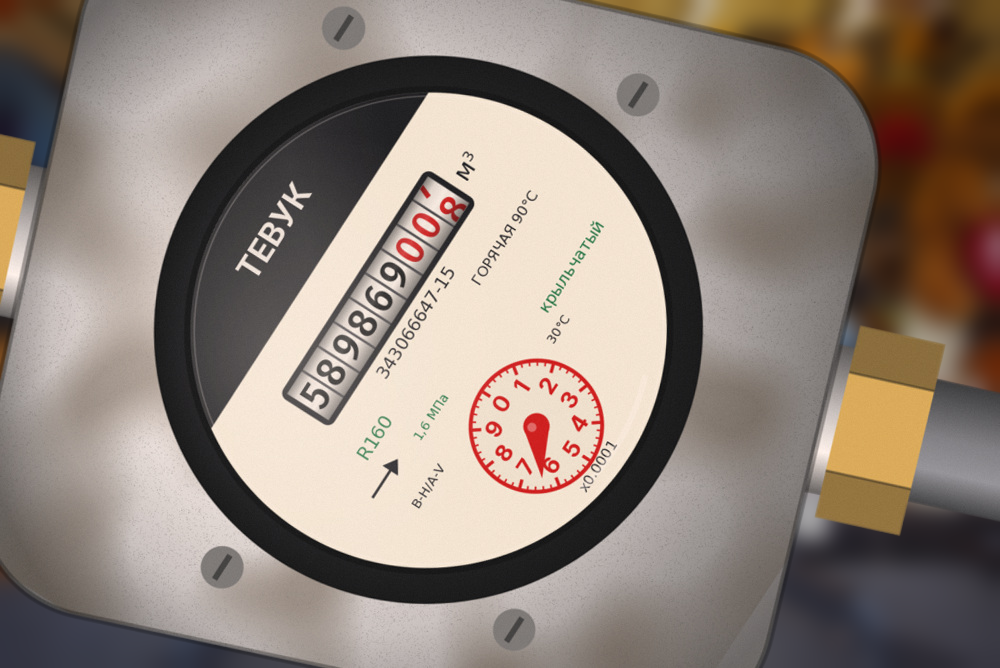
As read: 589869.0076 m³
